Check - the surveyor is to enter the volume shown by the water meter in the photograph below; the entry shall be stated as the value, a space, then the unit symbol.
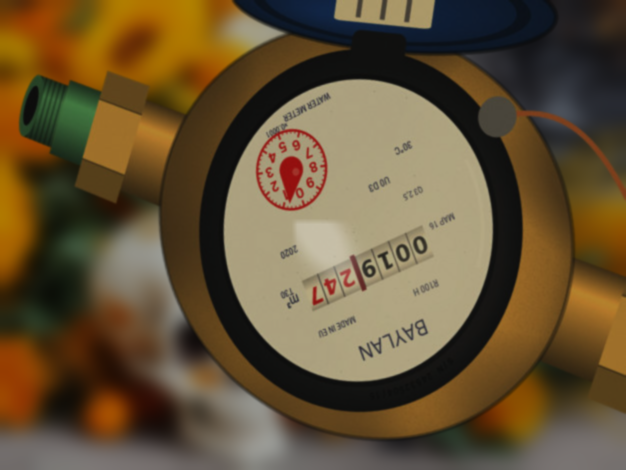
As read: 19.2470 m³
